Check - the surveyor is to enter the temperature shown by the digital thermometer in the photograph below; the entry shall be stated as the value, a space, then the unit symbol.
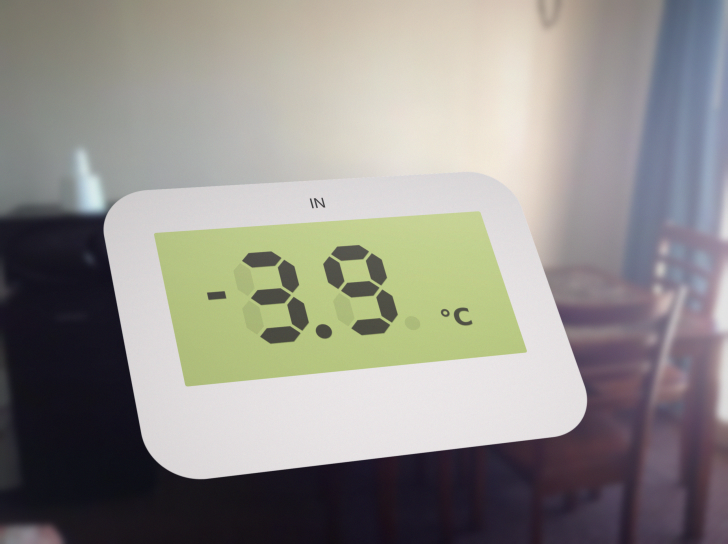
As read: -3.9 °C
